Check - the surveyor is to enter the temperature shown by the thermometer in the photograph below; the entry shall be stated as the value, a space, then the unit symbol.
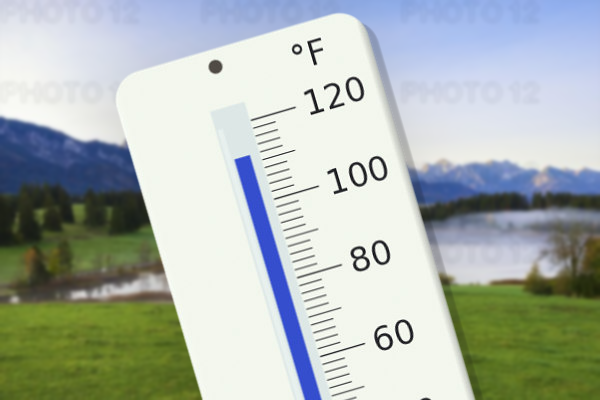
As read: 112 °F
